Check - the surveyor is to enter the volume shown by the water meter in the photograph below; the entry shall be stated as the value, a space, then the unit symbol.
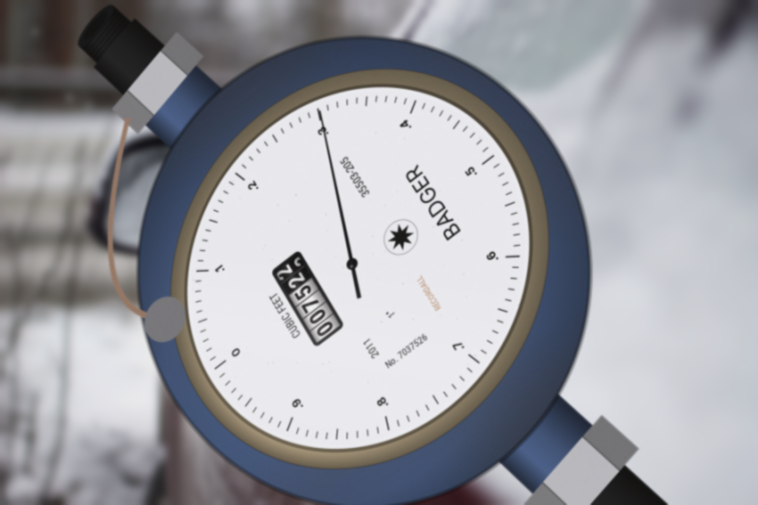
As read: 7522.30 ft³
